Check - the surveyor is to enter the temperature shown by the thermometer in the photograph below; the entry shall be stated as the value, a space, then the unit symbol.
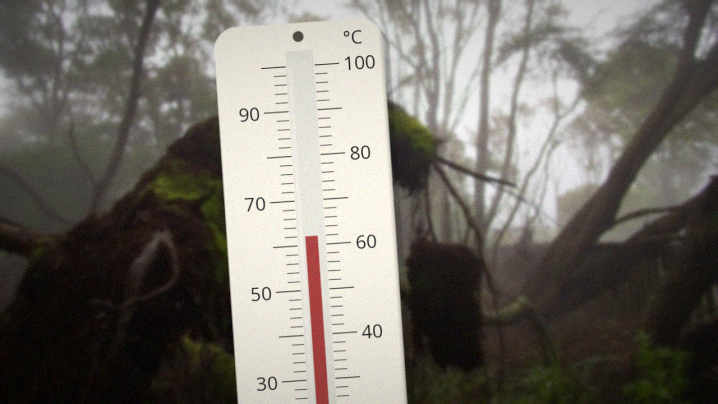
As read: 62 °C
